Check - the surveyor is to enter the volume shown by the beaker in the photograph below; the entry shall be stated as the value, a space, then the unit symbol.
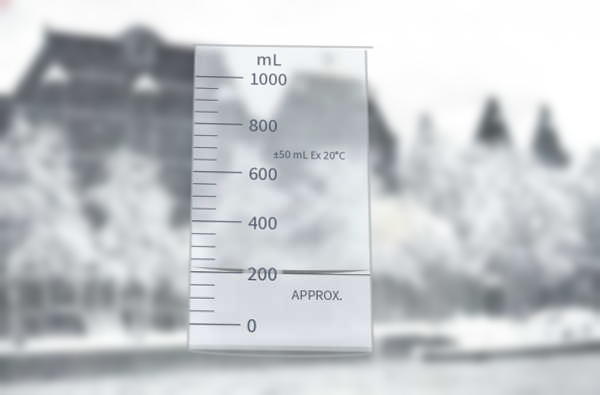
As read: 200 mL
